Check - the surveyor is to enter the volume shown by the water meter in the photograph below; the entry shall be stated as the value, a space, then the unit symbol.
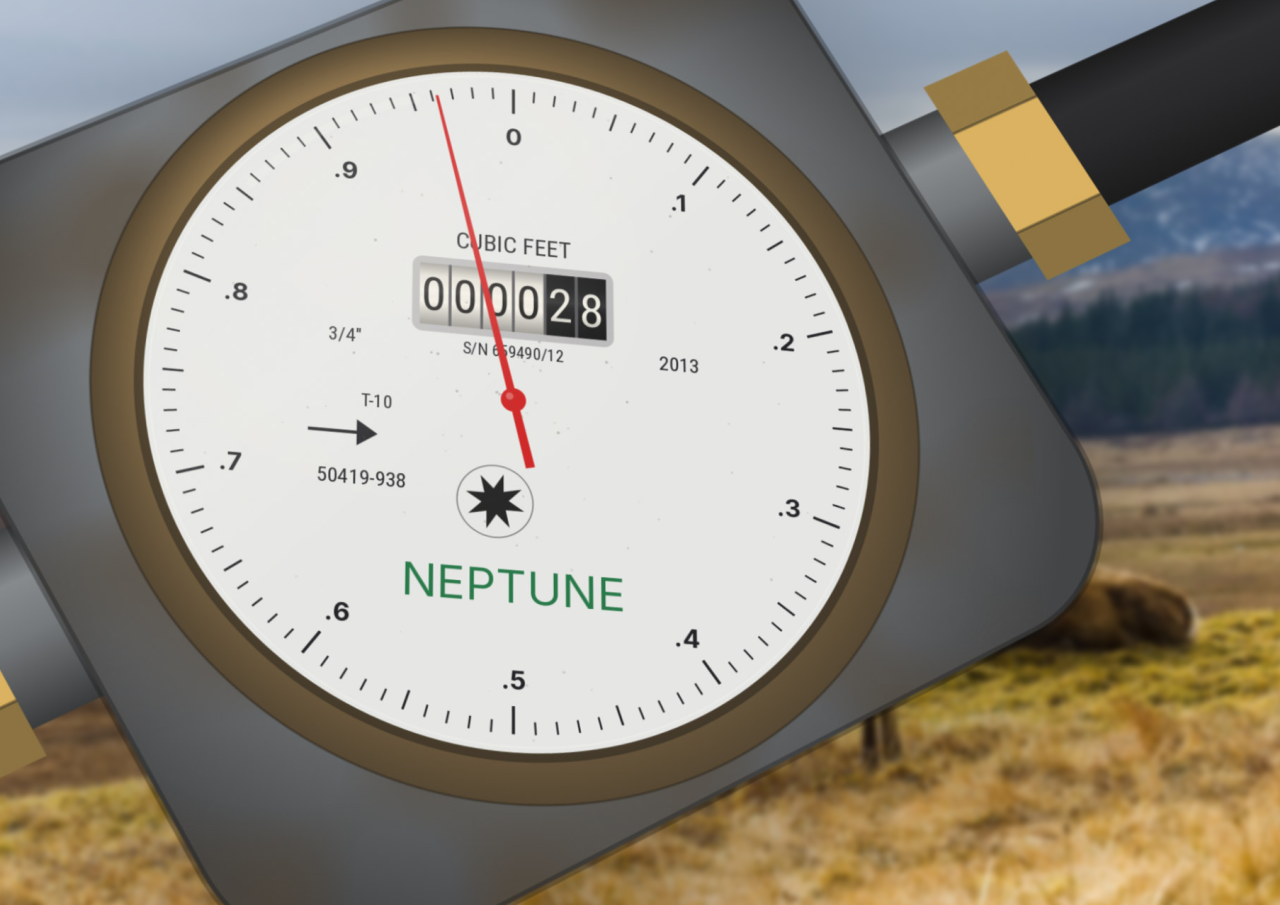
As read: 27.96 ft³
